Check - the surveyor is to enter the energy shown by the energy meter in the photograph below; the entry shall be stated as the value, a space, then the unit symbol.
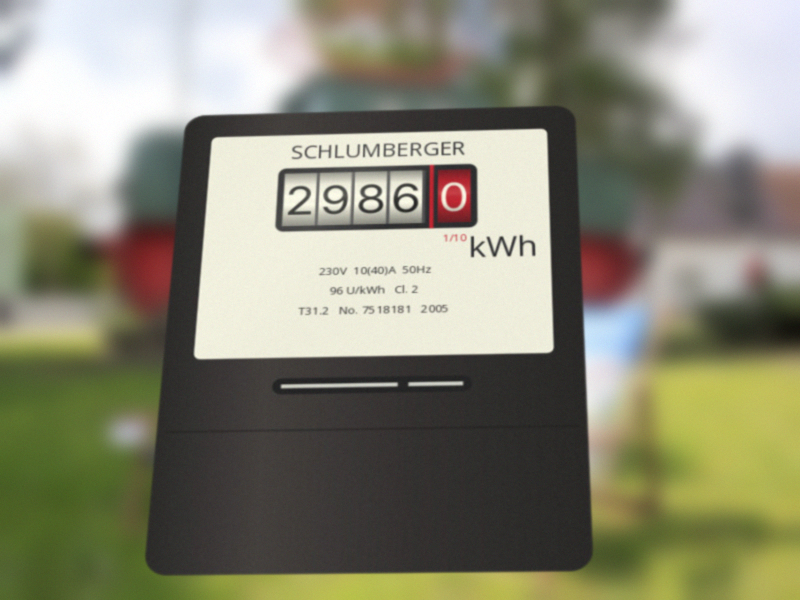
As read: 2986.0 kWh
